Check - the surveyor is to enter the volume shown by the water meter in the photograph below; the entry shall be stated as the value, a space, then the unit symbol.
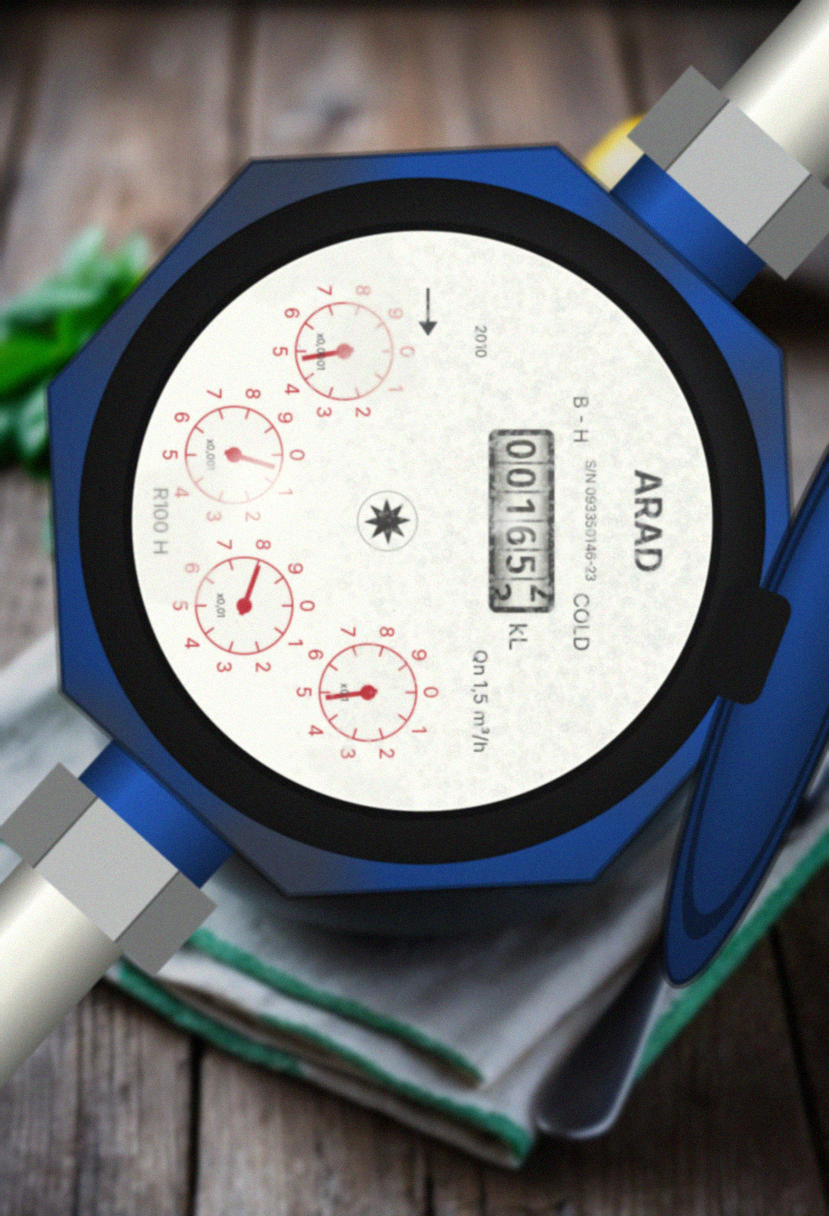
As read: 1652.4804 kL
